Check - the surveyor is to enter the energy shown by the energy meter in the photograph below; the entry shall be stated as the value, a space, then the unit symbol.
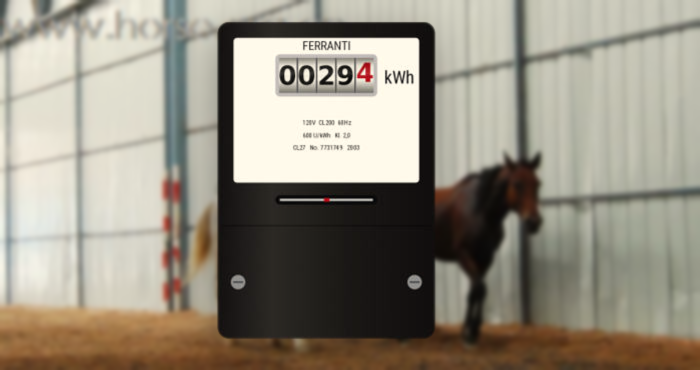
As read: 29.4 kWh
